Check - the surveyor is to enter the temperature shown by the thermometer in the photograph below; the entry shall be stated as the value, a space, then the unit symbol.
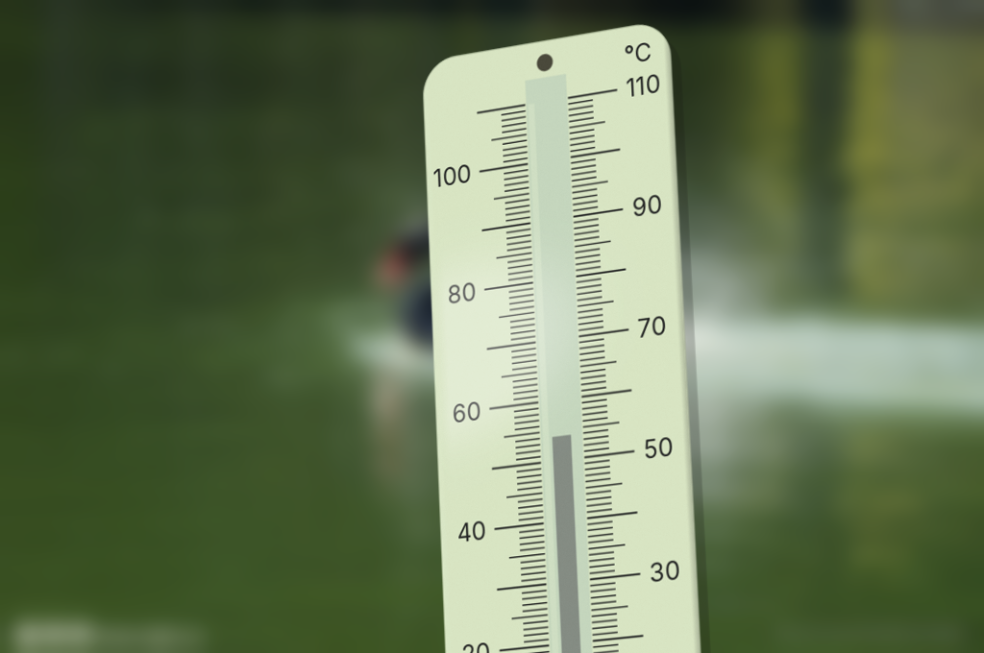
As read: 54 °C
